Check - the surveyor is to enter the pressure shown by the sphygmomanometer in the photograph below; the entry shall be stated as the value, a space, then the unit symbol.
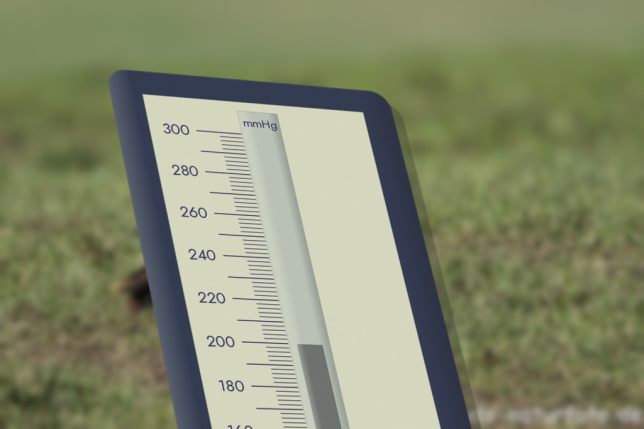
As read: 200 mmHg
